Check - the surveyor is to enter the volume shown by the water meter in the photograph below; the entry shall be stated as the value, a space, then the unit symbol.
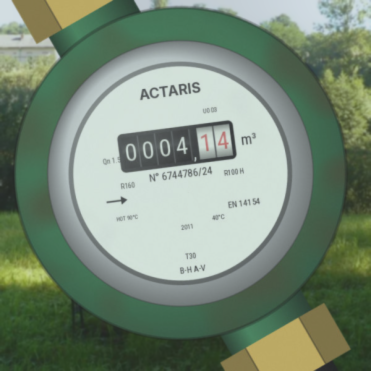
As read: 4.14 m³
